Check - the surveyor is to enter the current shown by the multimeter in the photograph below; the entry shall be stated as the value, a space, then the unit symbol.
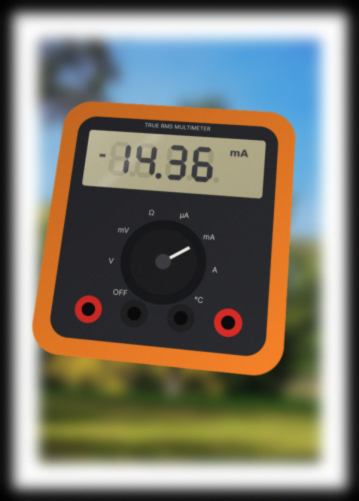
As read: -14.36 mA
